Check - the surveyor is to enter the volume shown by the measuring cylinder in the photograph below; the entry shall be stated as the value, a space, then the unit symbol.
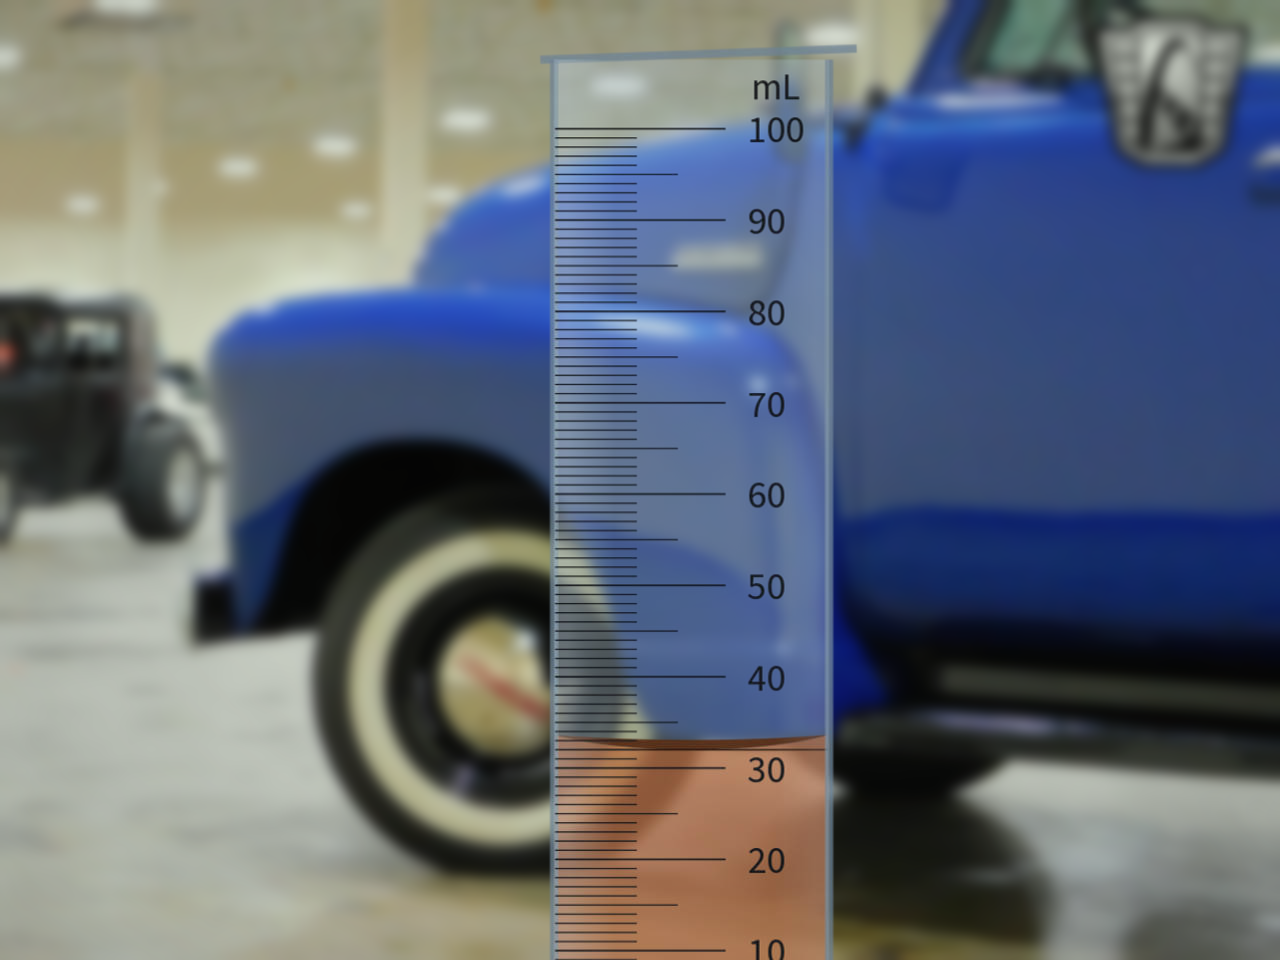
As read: 32 mL
